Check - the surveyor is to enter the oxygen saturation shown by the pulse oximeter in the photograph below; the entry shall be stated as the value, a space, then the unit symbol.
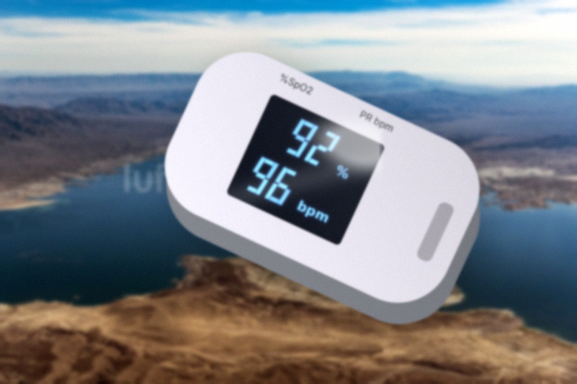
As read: 92 %
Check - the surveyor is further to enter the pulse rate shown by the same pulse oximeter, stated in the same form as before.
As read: 96 bpm
